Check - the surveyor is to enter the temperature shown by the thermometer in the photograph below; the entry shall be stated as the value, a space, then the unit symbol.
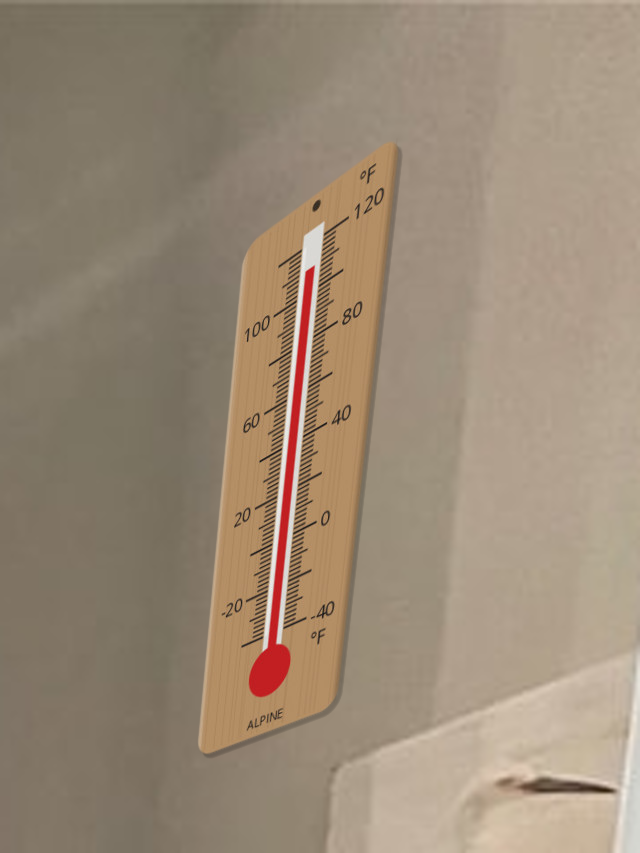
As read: 110 °F
